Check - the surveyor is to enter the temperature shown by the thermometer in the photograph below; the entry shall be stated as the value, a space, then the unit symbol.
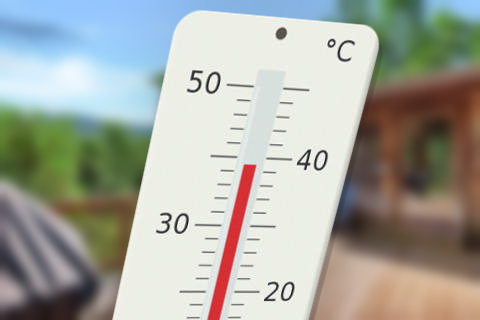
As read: 39 °C
